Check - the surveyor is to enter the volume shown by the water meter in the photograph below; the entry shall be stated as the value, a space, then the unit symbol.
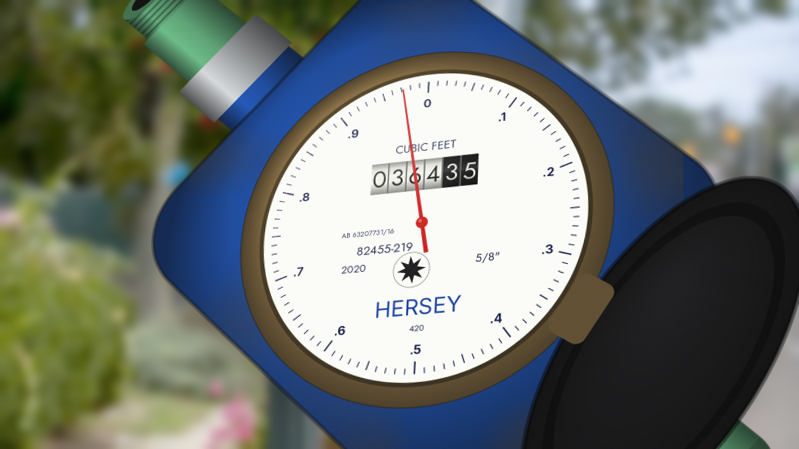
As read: 36434.97 ft³
